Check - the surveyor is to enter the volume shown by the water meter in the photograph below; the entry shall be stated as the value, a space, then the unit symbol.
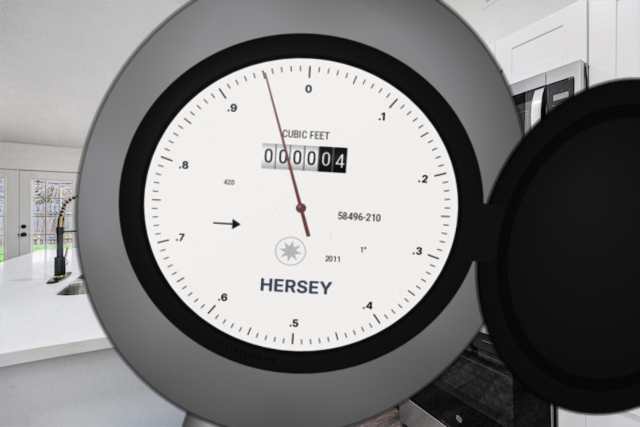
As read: 3.95 ft³
